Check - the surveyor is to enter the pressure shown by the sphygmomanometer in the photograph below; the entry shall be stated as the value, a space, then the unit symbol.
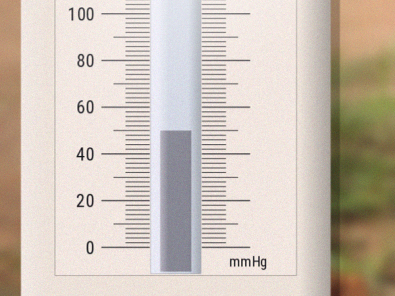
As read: 50 mmHg
